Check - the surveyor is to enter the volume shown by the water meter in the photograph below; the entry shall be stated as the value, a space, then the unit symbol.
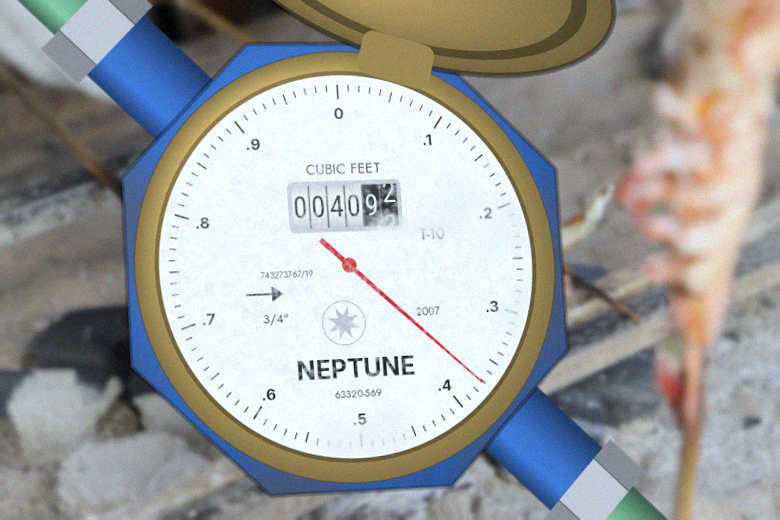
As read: 4092.37 ft³
